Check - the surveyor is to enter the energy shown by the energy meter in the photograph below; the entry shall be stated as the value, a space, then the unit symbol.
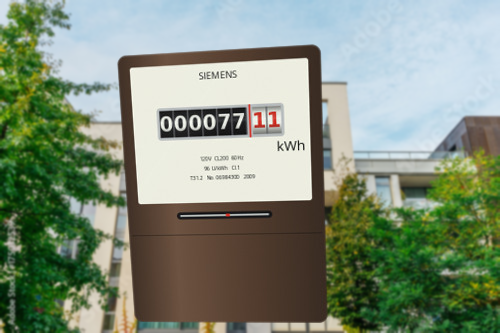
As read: 77.11 kWh
